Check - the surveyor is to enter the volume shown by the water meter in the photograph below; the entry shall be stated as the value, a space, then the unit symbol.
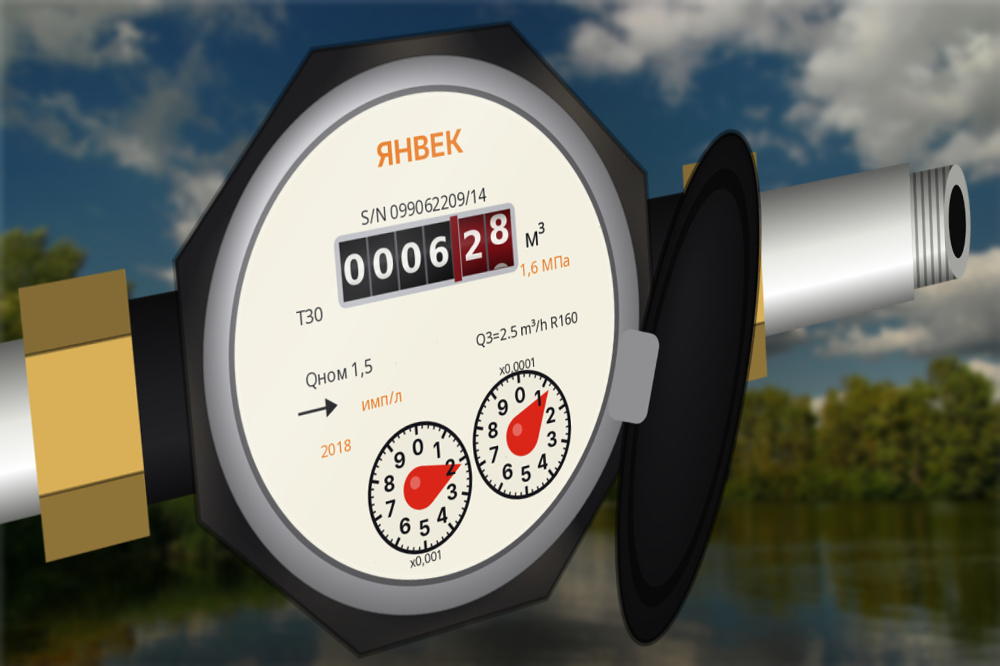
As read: 6.2821 m³
